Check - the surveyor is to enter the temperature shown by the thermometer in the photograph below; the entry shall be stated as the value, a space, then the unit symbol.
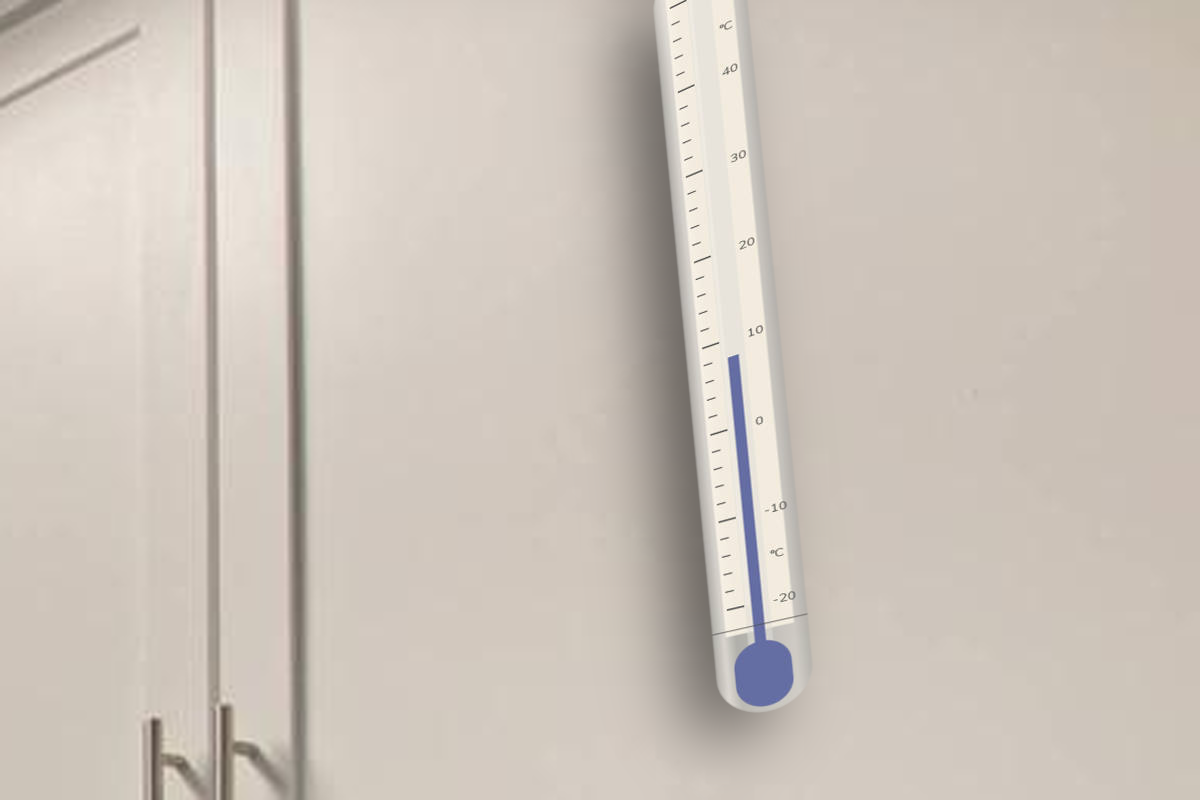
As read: 8 °C
